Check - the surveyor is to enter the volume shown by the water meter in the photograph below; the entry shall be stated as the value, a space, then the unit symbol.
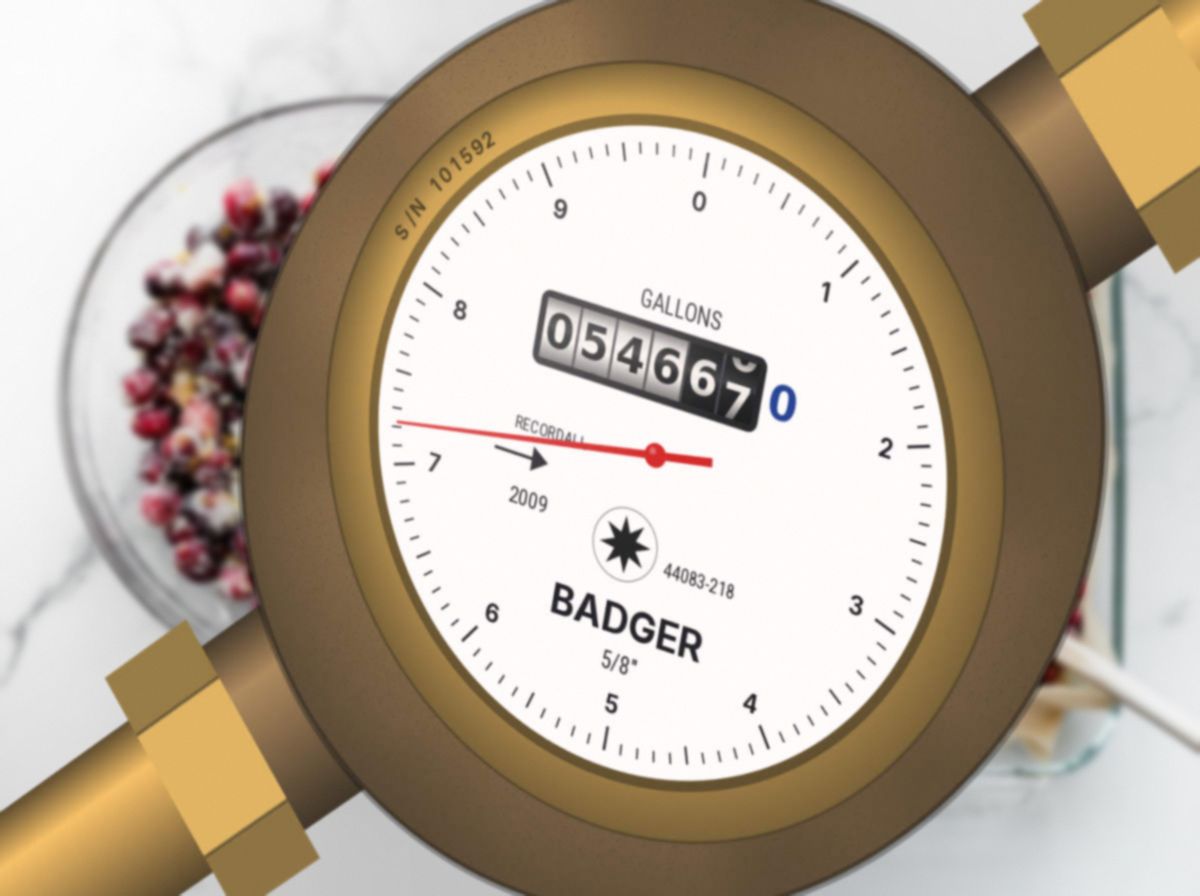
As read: 546667.2 gal
